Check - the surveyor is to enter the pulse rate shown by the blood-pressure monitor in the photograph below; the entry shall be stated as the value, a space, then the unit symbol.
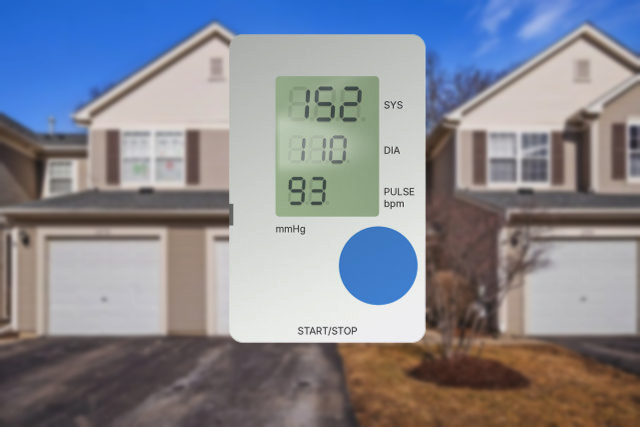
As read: 93 bpm
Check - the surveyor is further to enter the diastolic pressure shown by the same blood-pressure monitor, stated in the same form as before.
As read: 110 mmHg
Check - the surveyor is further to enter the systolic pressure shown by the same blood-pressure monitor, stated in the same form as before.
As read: 152 mmHg
